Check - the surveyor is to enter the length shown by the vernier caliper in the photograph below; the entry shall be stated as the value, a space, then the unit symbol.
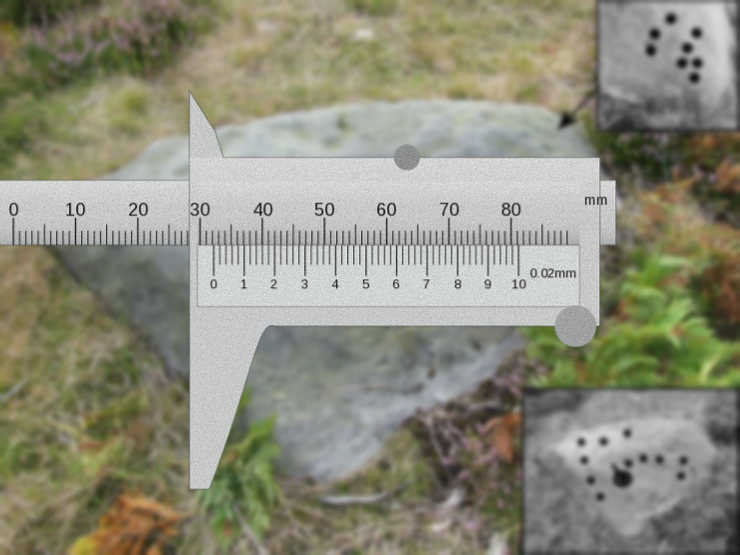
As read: 32.2 mm
